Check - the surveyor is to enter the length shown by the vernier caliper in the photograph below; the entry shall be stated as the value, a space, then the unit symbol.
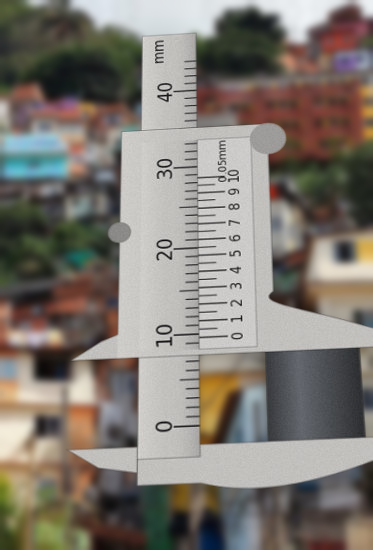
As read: 9.6 mm
